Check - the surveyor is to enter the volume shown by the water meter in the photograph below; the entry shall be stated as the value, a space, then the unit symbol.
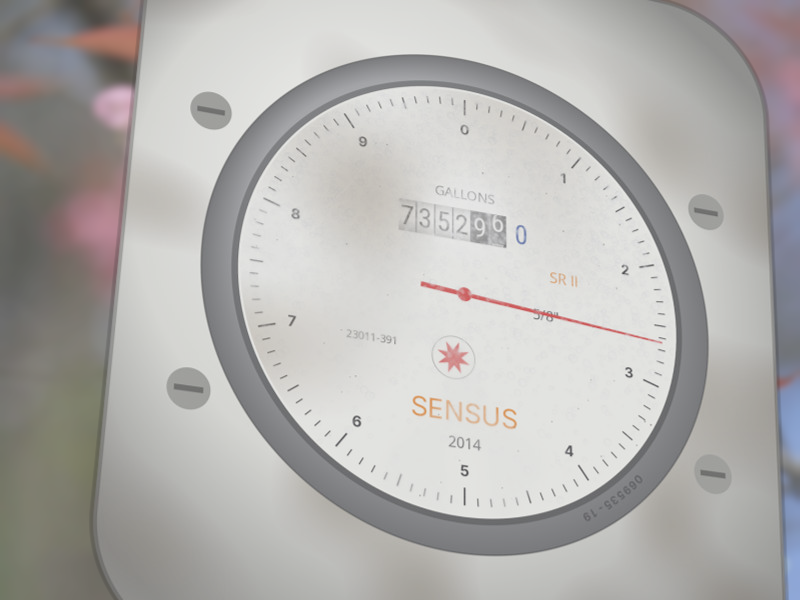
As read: 7352962.6 gal
